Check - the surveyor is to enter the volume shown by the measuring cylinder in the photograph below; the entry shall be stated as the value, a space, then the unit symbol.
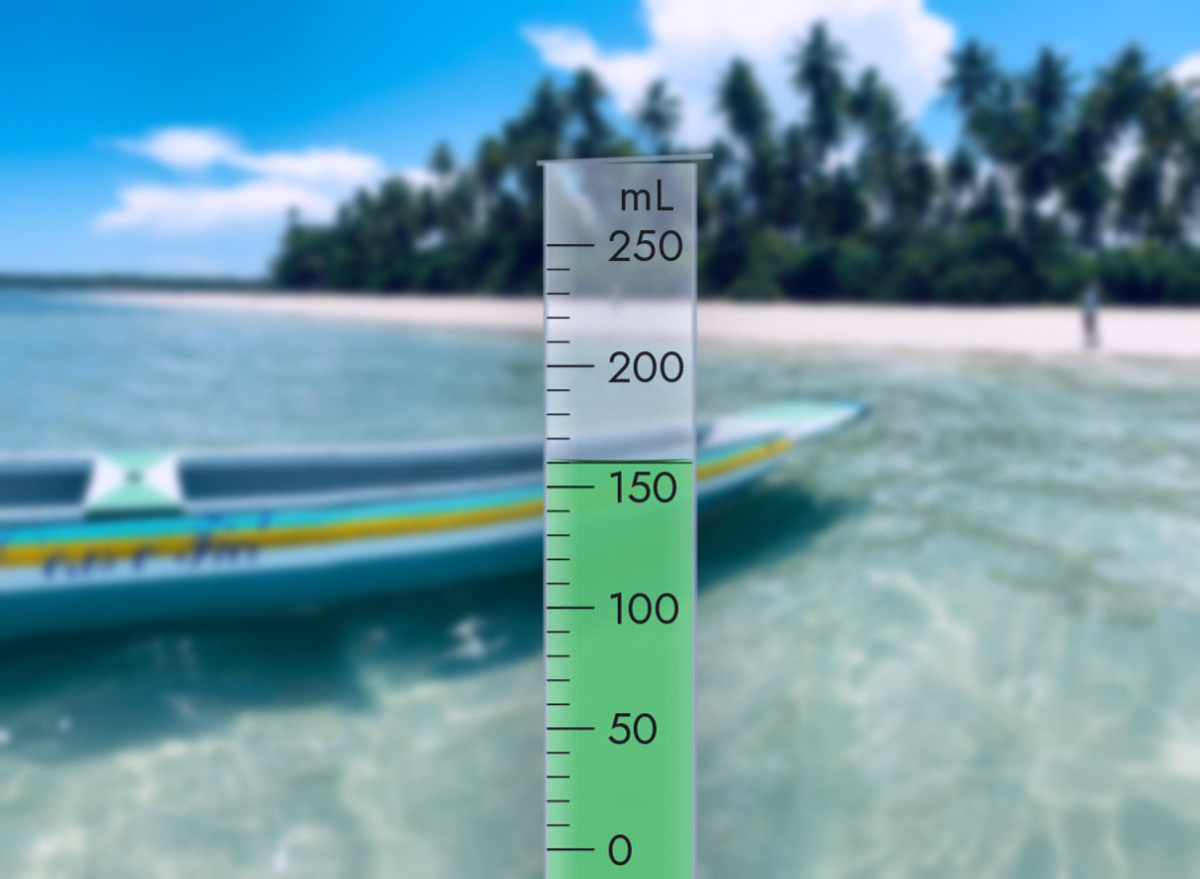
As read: 160 mL
